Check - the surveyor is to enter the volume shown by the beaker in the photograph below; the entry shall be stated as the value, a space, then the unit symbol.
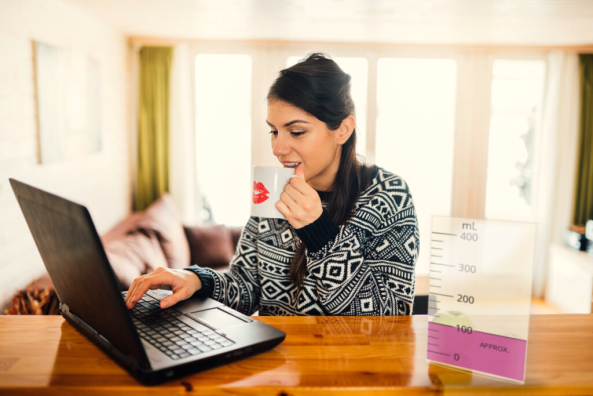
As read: 100 mL
